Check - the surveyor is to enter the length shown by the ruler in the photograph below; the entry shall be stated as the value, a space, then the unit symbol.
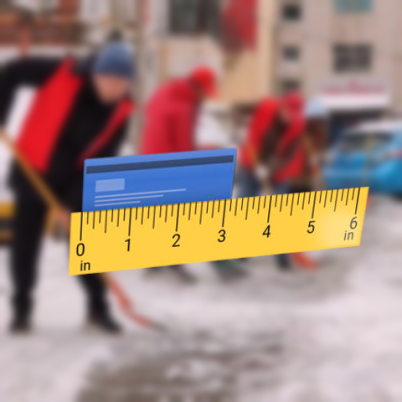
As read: 3.125 in
